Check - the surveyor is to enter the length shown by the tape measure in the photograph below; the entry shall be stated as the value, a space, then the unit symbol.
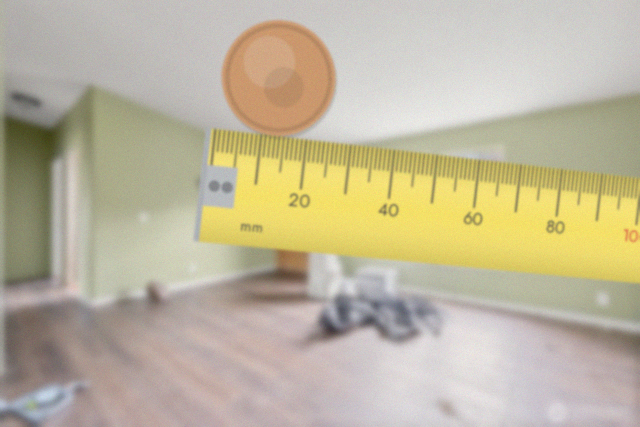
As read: 25 mm
